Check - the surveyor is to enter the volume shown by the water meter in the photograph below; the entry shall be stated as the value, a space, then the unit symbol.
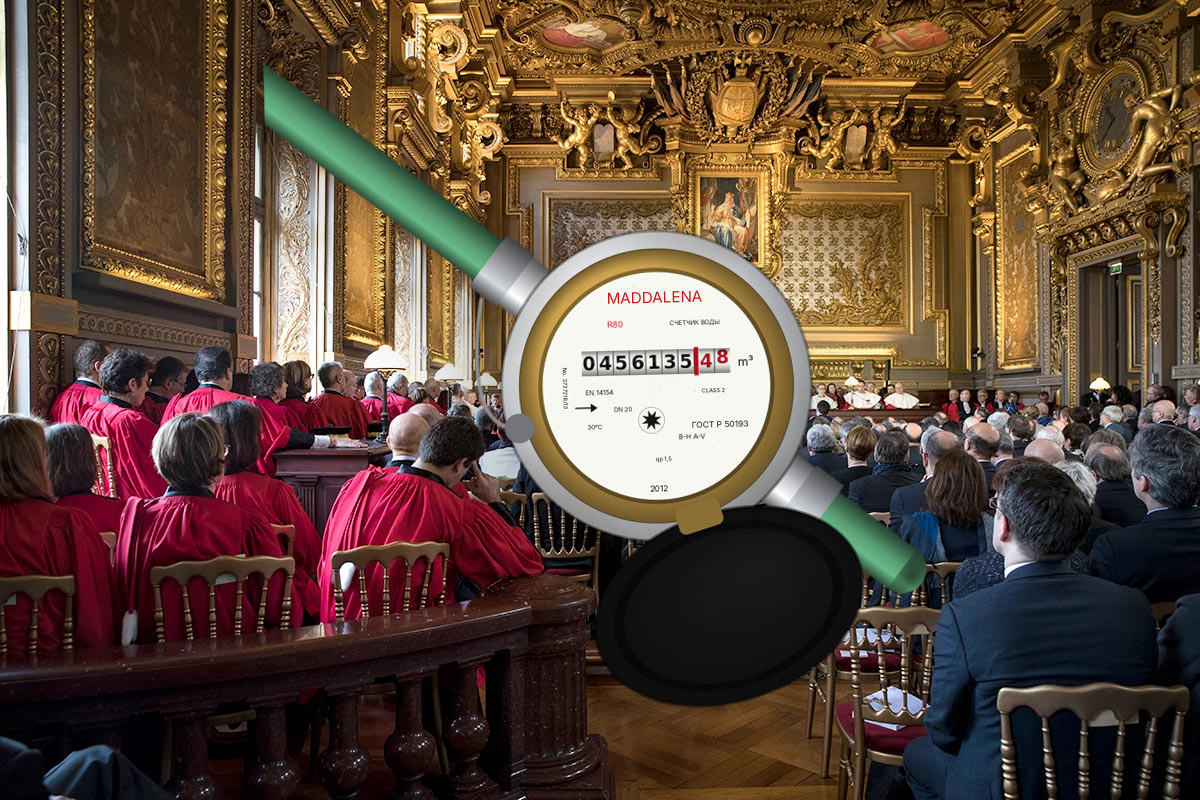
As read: 456135.48 m³
